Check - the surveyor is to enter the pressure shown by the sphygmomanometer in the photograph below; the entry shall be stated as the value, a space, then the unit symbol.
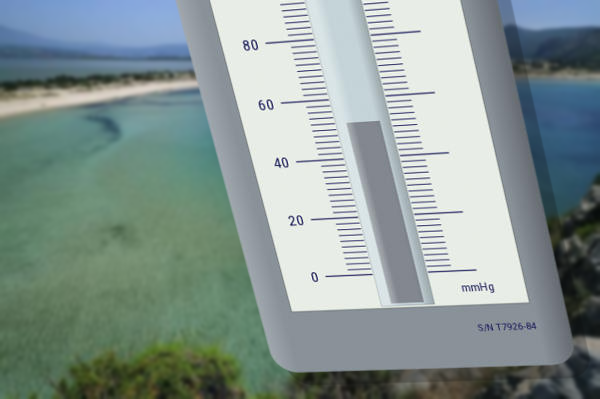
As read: 52 mmHg
